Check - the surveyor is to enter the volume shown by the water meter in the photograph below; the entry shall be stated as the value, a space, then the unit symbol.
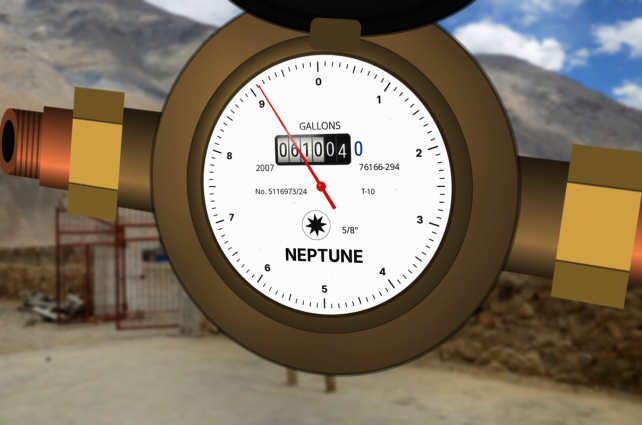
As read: 610039.1 gal
